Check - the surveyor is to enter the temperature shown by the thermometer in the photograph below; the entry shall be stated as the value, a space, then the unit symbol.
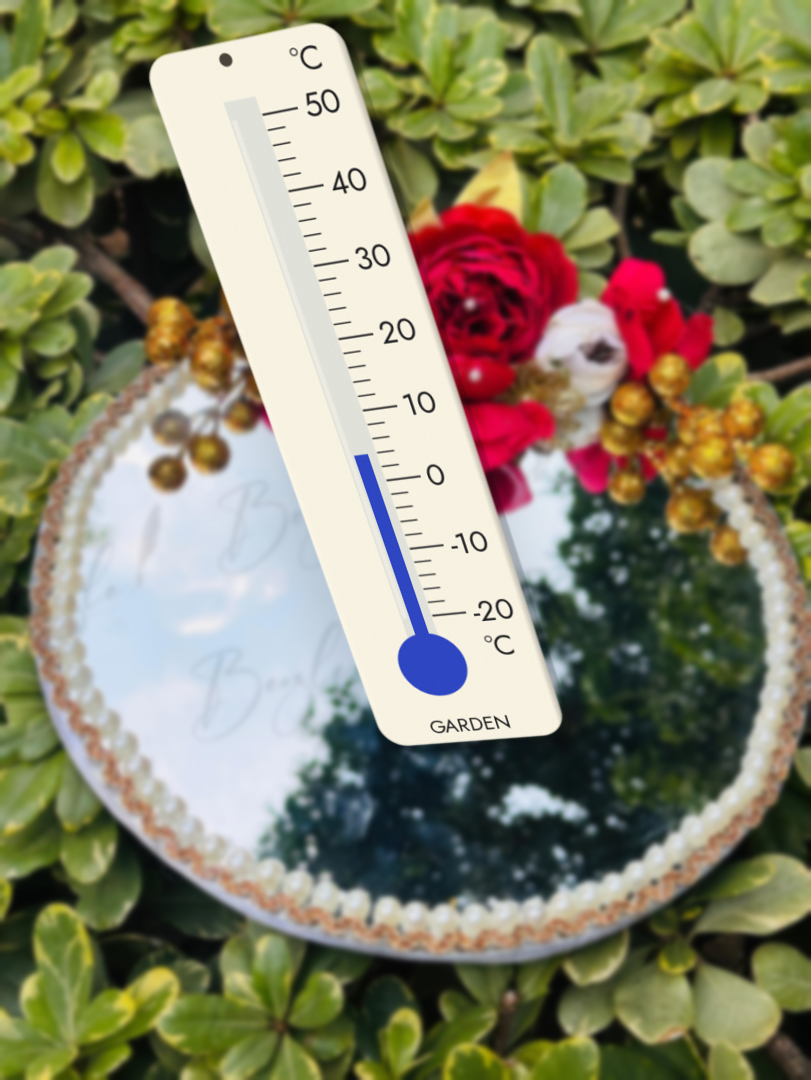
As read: 4 °C
